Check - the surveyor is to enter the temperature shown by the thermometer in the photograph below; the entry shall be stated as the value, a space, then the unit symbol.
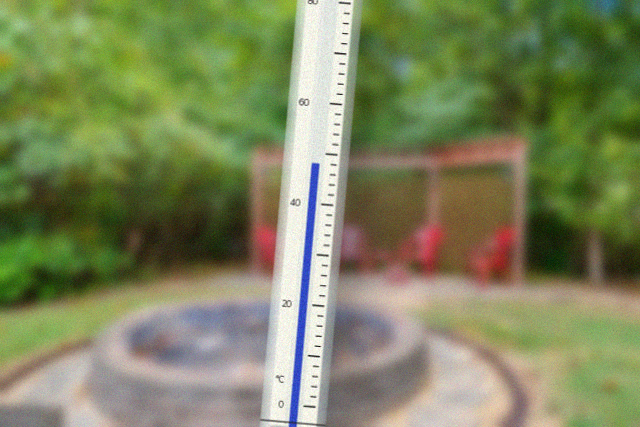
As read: 48 °C
